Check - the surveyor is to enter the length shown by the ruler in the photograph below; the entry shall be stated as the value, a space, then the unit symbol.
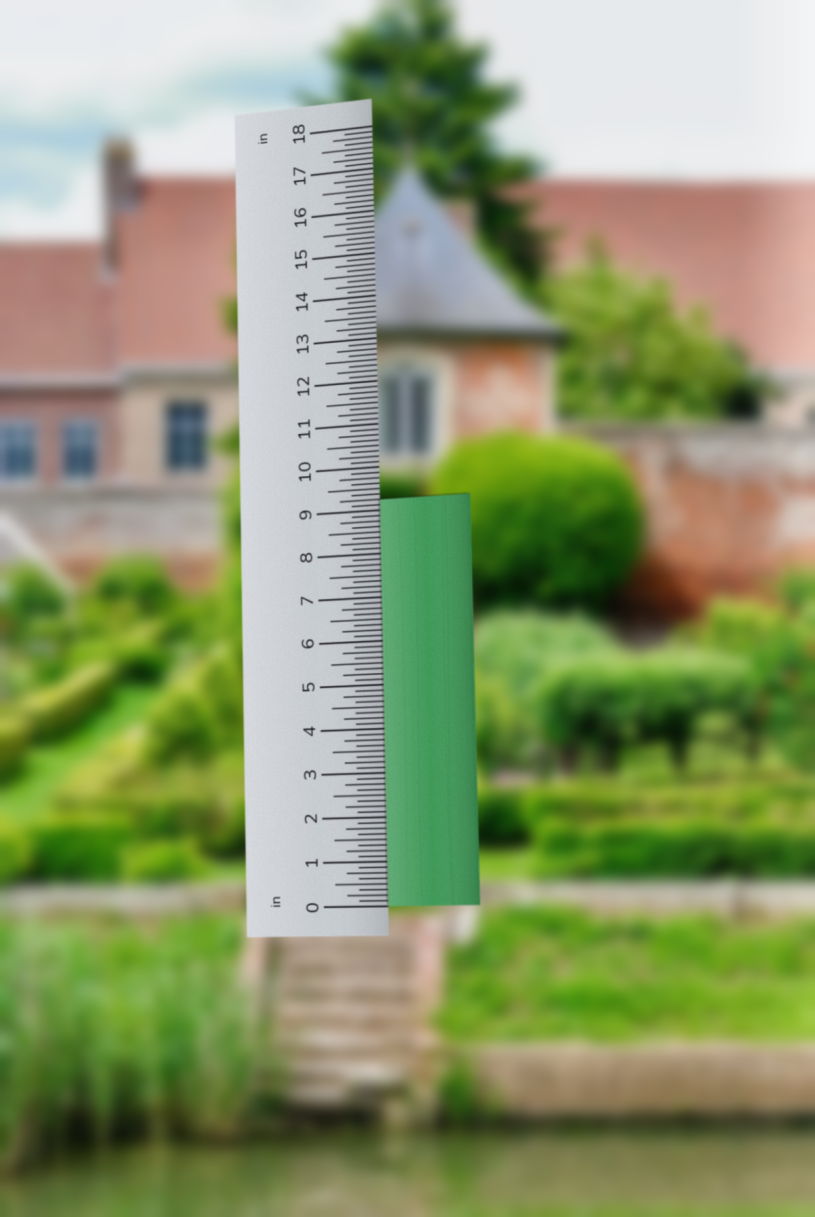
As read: 9.25 in
